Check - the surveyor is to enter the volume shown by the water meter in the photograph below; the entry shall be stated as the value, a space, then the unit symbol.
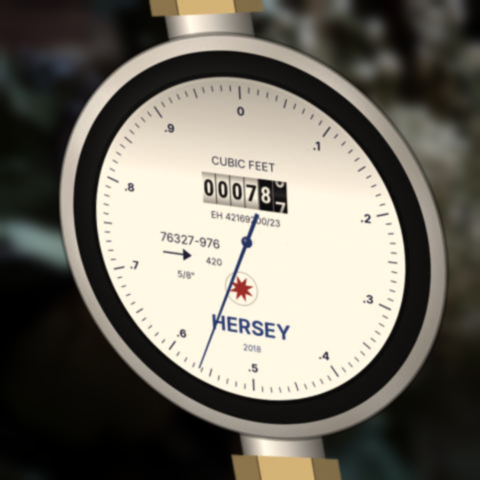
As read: 786.56 ft³
